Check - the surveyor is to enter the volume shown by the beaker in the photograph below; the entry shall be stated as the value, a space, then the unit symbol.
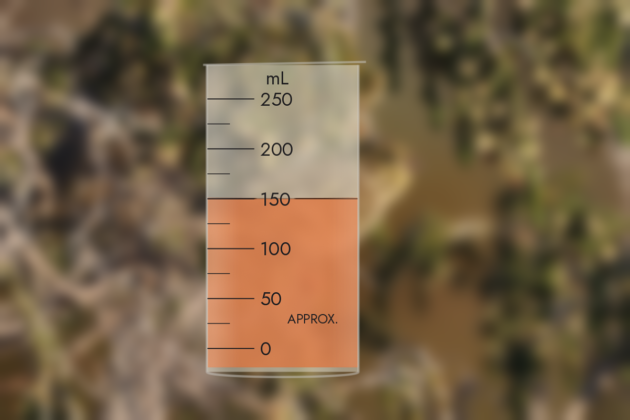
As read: 150 mL
